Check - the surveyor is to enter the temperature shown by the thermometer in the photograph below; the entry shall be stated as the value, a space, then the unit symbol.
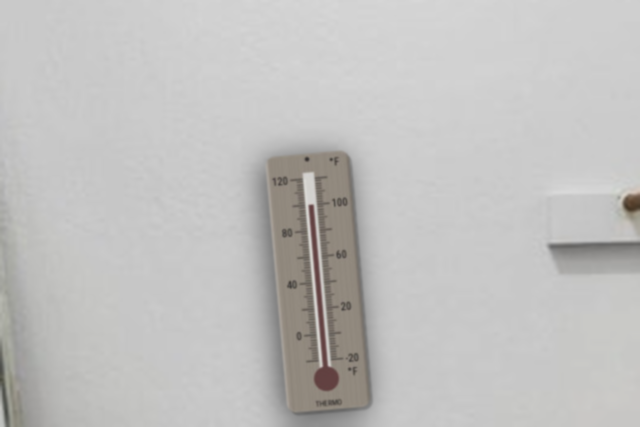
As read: 100 °F
